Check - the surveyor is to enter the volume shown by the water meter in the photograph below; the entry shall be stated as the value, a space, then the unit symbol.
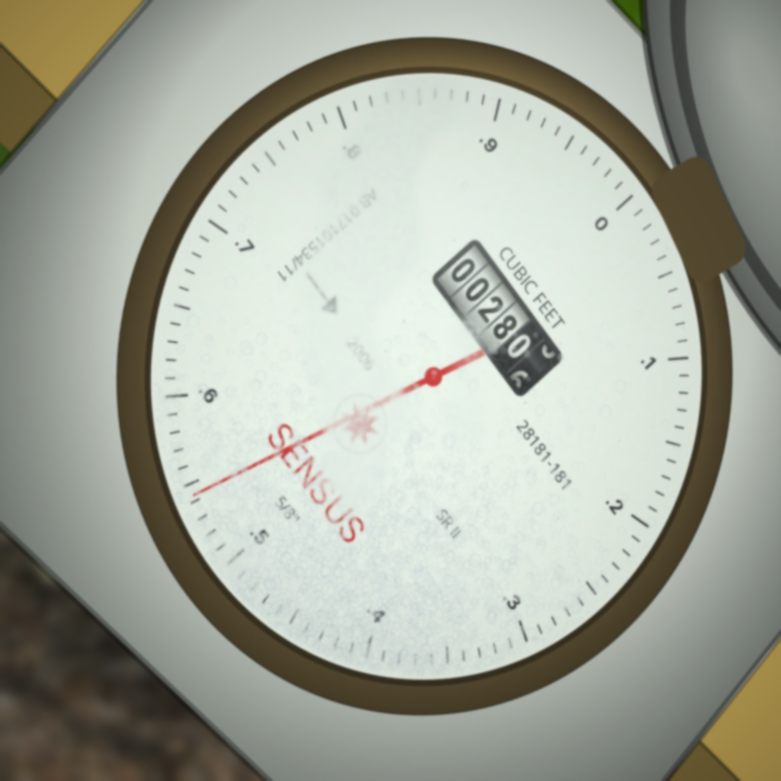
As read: 2805.54 ft³
